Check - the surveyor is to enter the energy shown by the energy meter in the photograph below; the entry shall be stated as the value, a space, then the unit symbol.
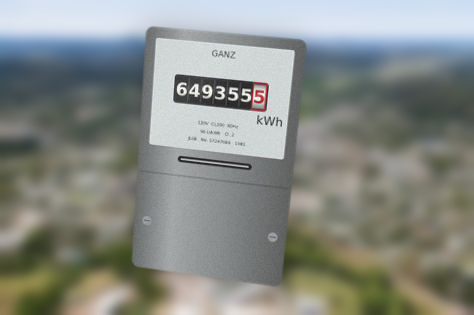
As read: 649355.5 kWh
